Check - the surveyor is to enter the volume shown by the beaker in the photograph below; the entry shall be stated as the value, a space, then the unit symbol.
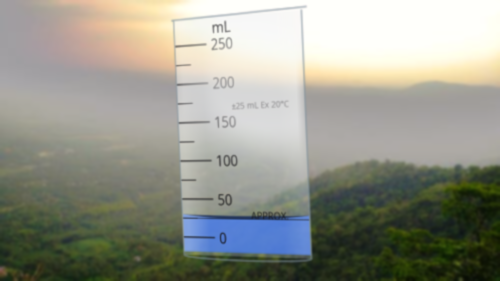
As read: 25 mL
